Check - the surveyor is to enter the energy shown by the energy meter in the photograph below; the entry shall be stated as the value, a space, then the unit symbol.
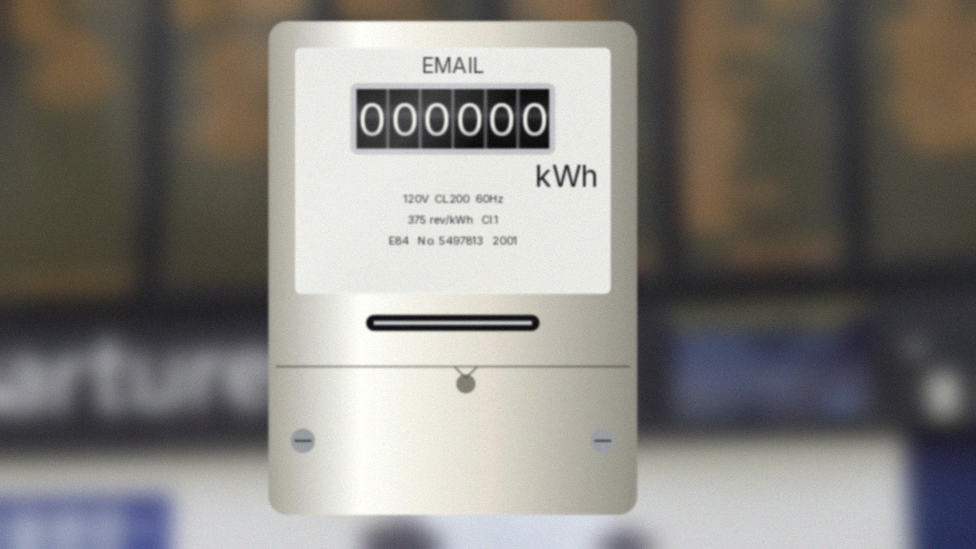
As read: 0 kWh
